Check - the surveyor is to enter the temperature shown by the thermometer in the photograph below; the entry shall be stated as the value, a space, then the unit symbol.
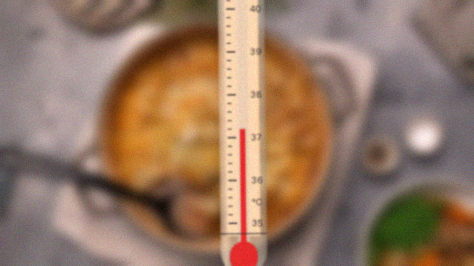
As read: 37.2 °C
